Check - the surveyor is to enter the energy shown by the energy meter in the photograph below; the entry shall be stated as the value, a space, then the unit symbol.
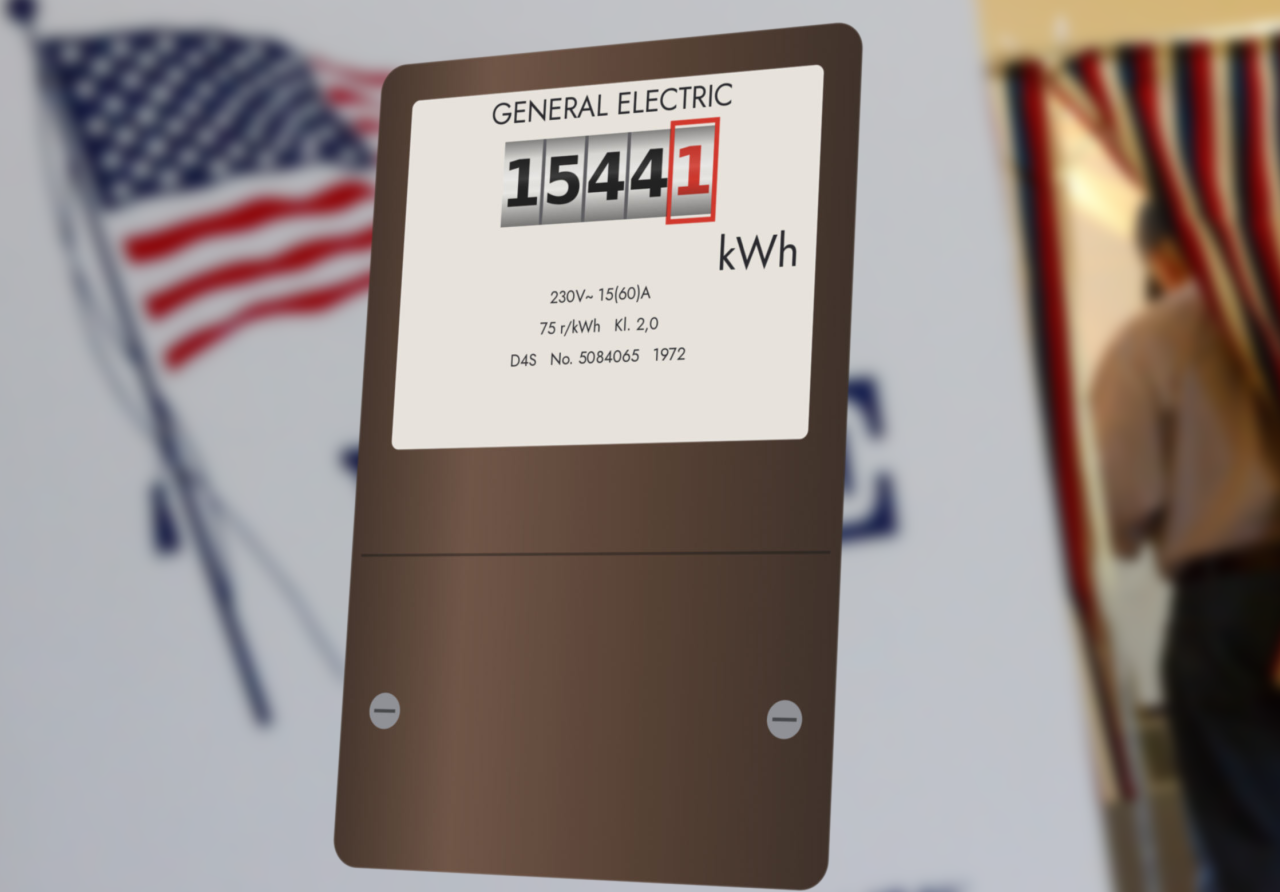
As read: 1544.1 kWh
